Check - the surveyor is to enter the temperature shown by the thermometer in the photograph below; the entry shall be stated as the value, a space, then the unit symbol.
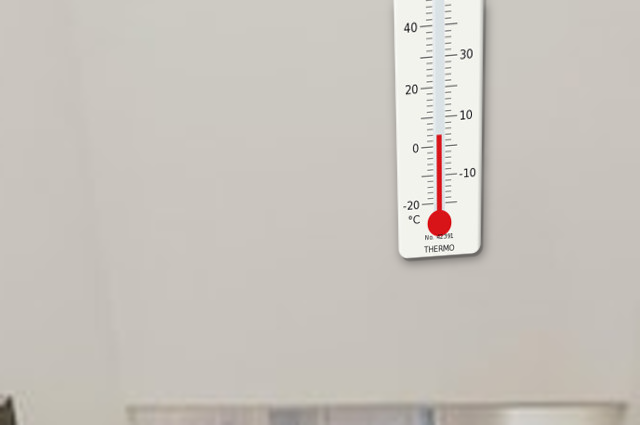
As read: 4 °C
